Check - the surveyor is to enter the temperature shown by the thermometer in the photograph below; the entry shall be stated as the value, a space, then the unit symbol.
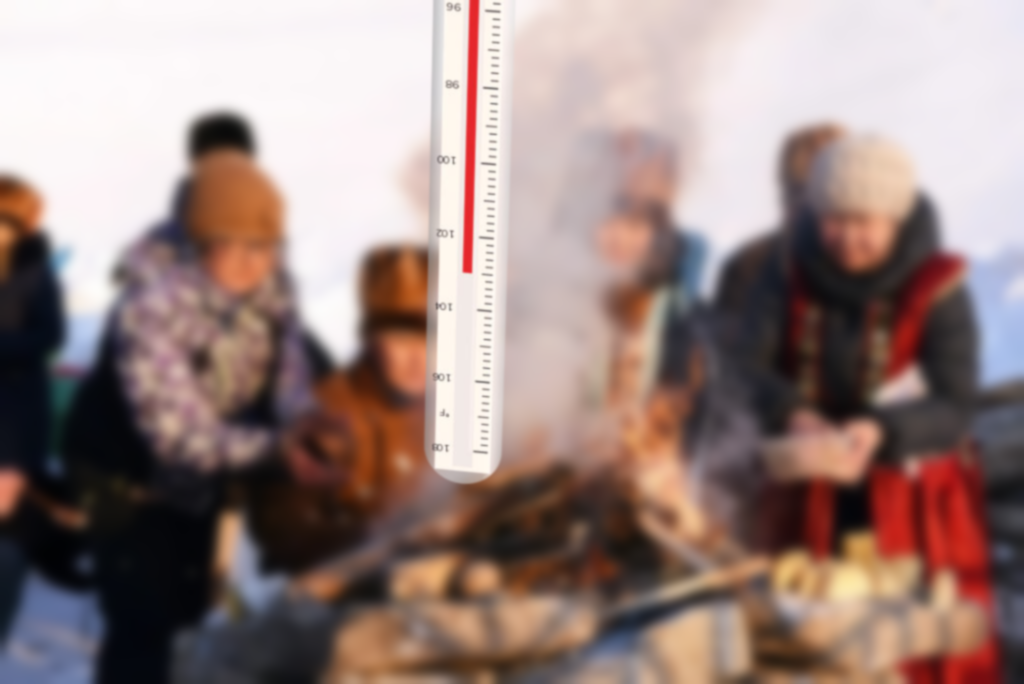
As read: 103 °F
